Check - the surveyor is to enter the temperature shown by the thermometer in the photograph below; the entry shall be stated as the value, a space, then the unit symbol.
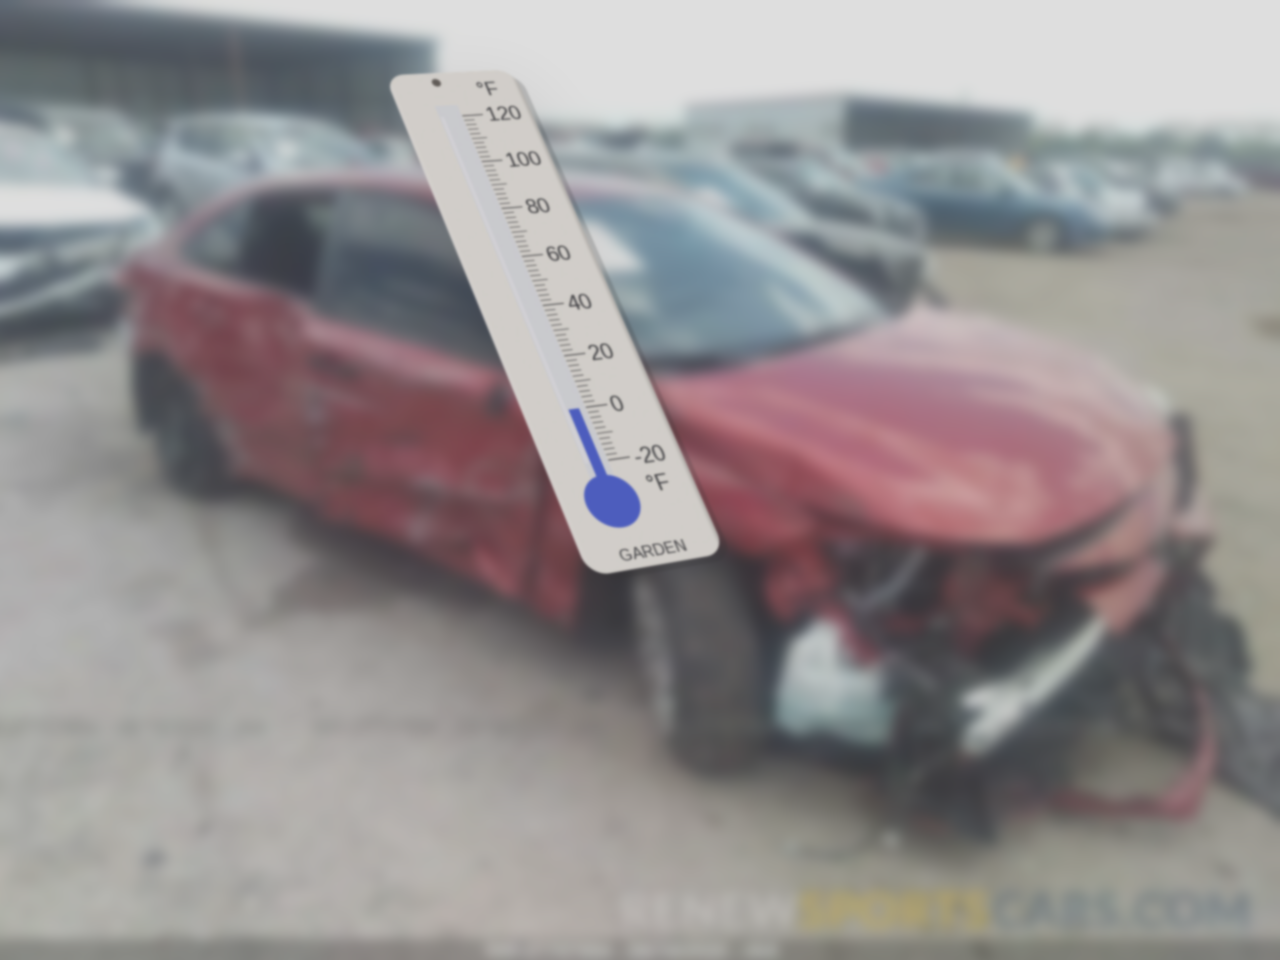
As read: 0 °F
